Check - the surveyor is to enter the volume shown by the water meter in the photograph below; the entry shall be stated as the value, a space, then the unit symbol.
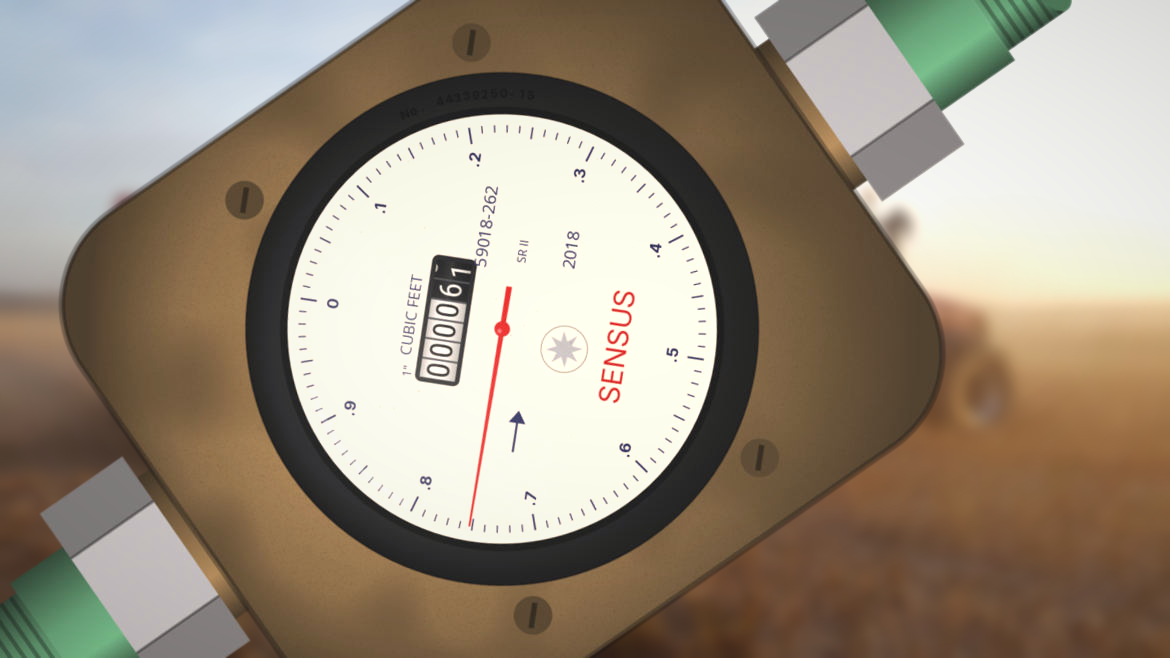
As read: 60.75 ft³
